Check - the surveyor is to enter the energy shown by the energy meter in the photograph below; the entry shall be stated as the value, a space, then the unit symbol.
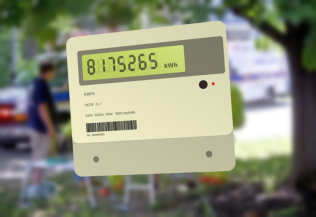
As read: 8175265 kWh
